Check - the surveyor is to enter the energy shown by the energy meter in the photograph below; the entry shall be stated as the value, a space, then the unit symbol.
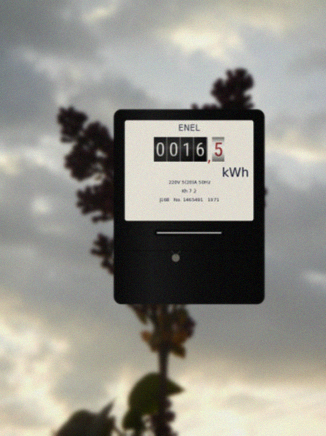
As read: 16.5 kWh
